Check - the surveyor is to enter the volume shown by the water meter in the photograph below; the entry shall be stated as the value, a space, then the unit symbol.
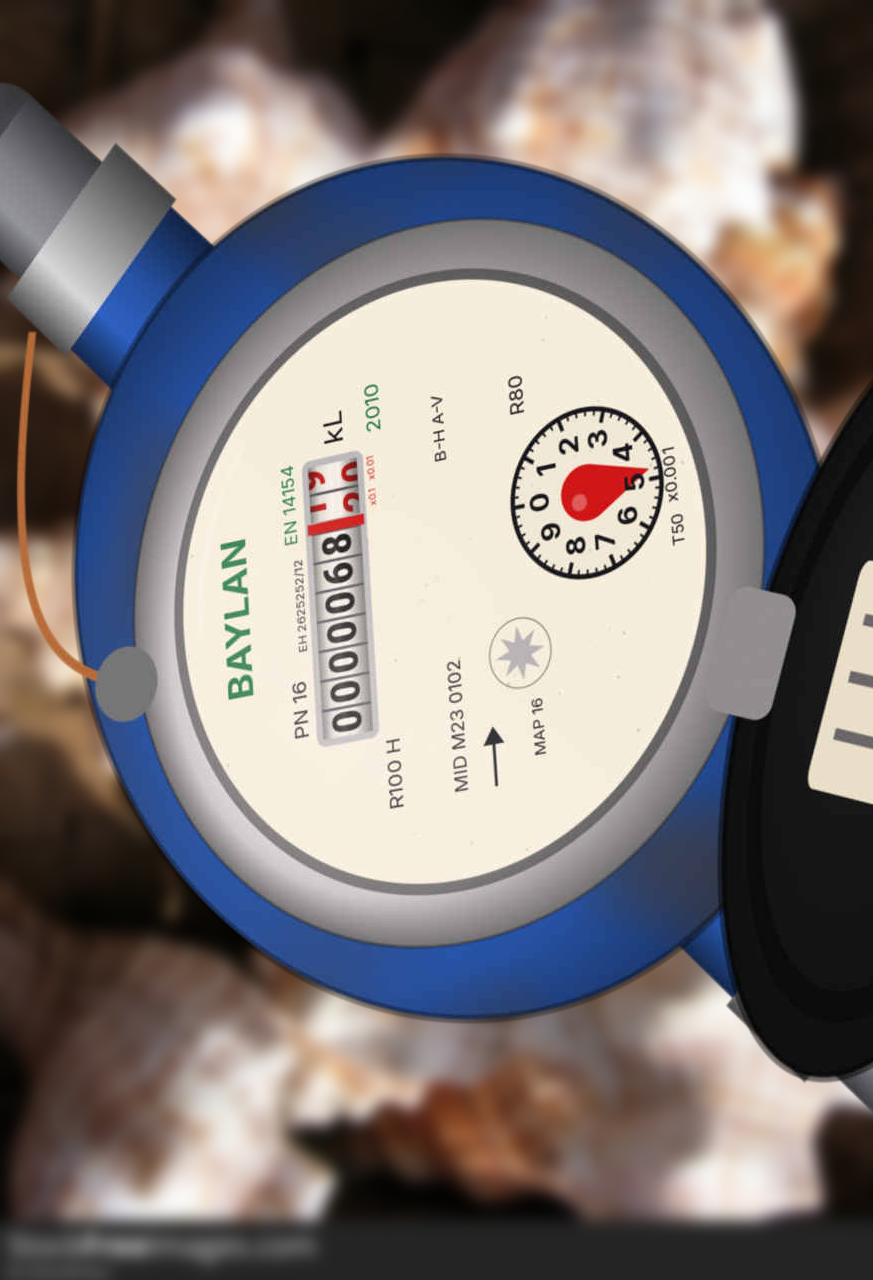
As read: 68.194 kL
